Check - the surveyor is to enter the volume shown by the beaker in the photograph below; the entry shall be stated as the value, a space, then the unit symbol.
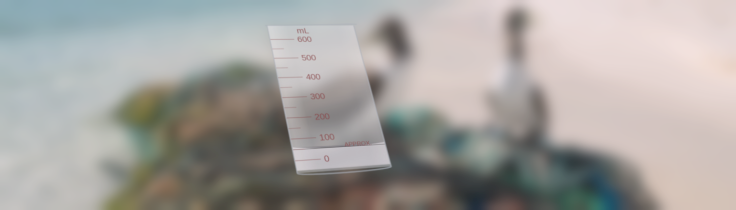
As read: 50 mL
